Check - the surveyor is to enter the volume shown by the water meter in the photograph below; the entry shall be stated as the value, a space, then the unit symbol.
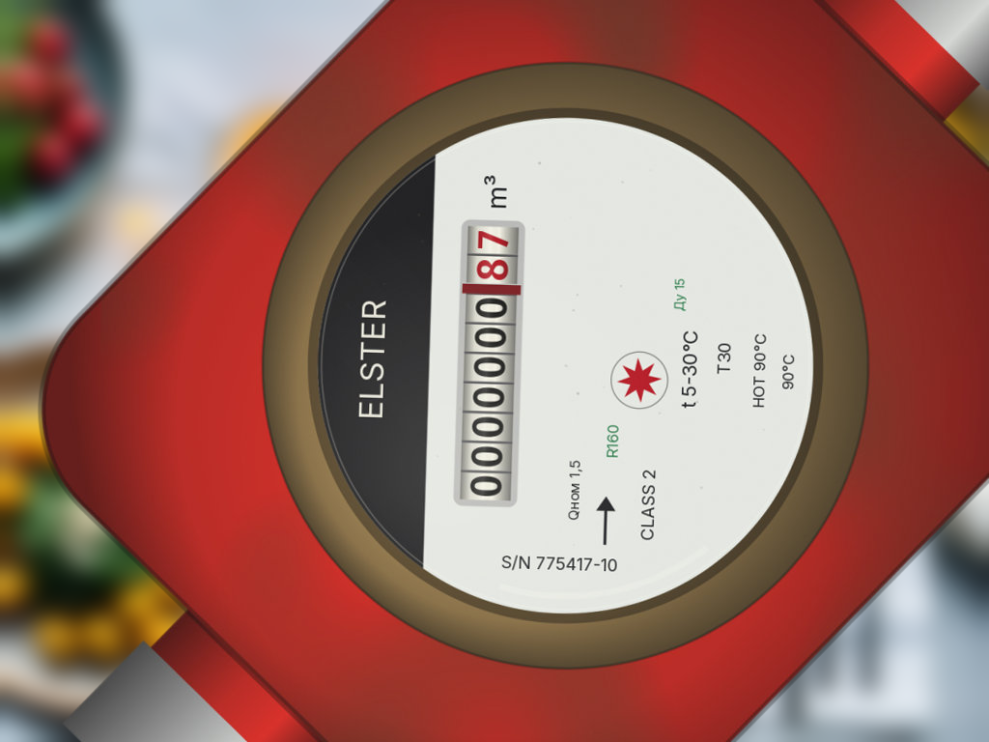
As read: 0.87 m³
